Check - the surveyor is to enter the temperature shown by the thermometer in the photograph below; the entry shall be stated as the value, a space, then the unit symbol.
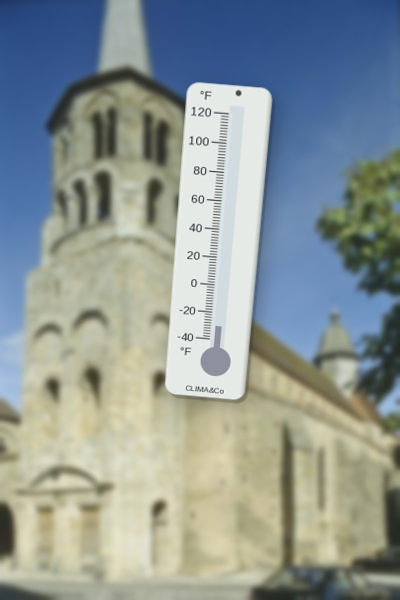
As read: -30 °F
